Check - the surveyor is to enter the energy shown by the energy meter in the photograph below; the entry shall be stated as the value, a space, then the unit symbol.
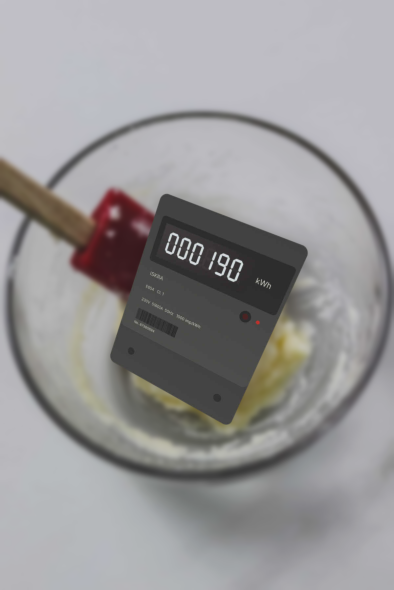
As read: 190 kWh
